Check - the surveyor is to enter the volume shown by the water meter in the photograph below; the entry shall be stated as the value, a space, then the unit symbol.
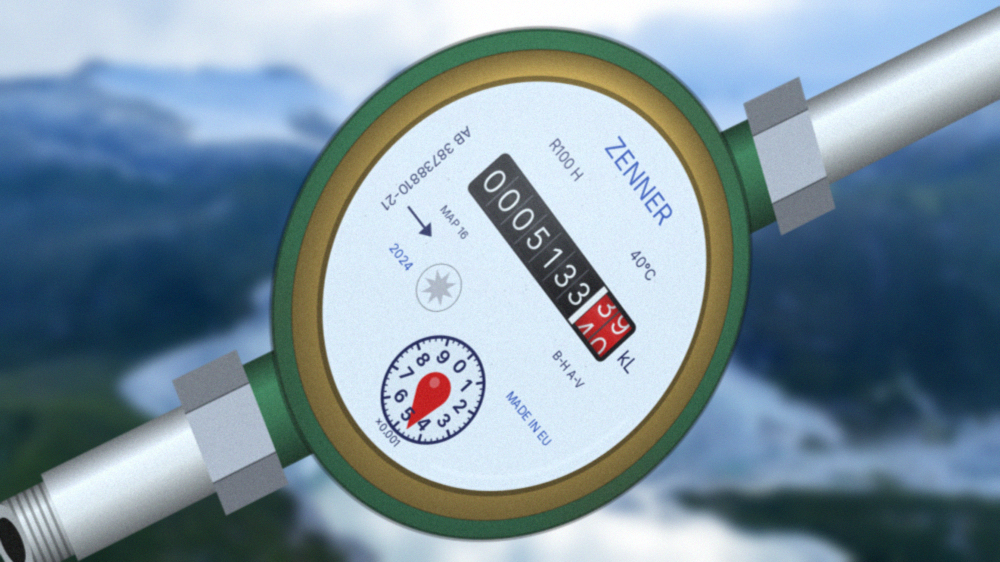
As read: 5133.394 kL
